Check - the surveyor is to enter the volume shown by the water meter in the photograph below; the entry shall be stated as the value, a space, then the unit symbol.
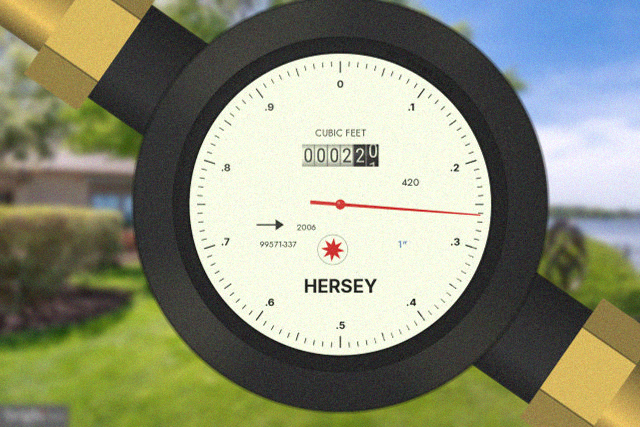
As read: 220.26 ft³
